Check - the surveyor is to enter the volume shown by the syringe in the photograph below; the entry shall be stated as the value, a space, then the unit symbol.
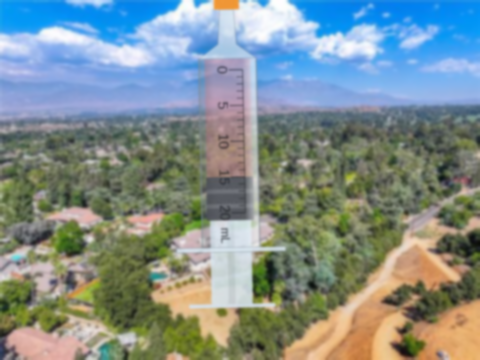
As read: 15 mL
